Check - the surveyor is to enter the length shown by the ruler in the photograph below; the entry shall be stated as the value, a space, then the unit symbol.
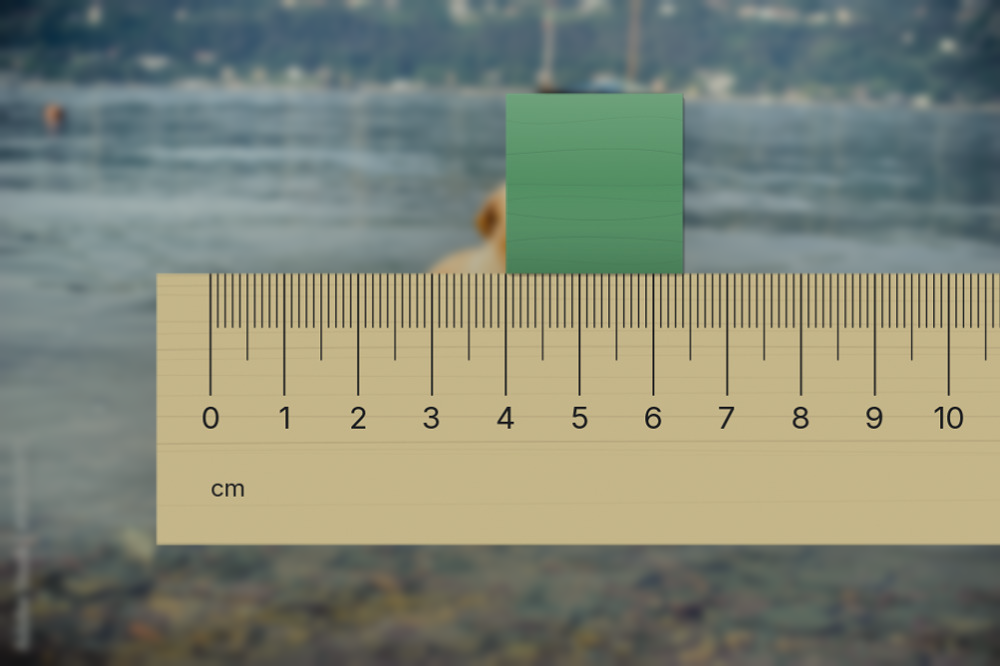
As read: 2.4 cm
